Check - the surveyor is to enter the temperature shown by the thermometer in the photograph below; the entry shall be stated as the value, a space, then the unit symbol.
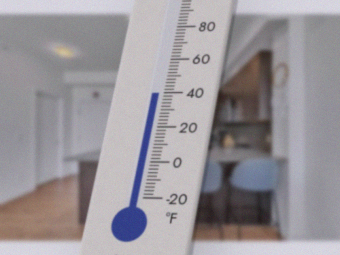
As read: 40 °F
